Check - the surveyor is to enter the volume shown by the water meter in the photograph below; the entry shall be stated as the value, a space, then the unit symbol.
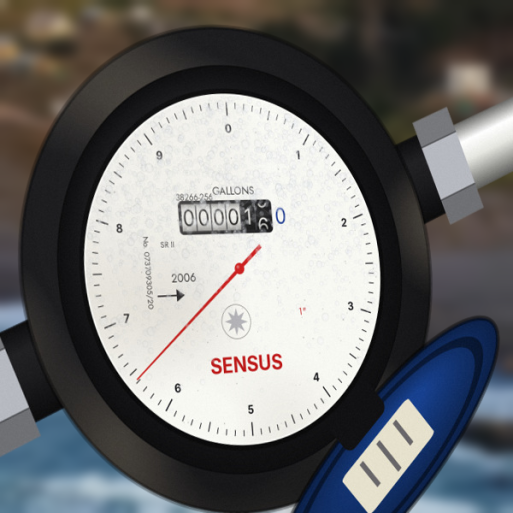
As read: 156.4 gal
